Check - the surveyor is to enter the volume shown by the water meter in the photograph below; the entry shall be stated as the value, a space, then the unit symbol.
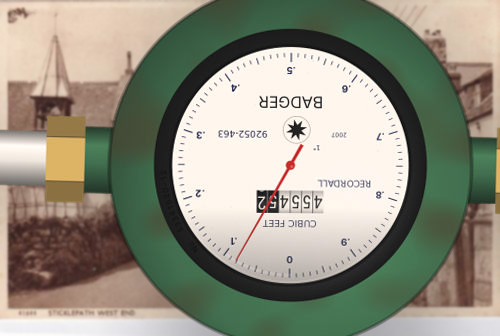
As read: 455452.08 ft³
